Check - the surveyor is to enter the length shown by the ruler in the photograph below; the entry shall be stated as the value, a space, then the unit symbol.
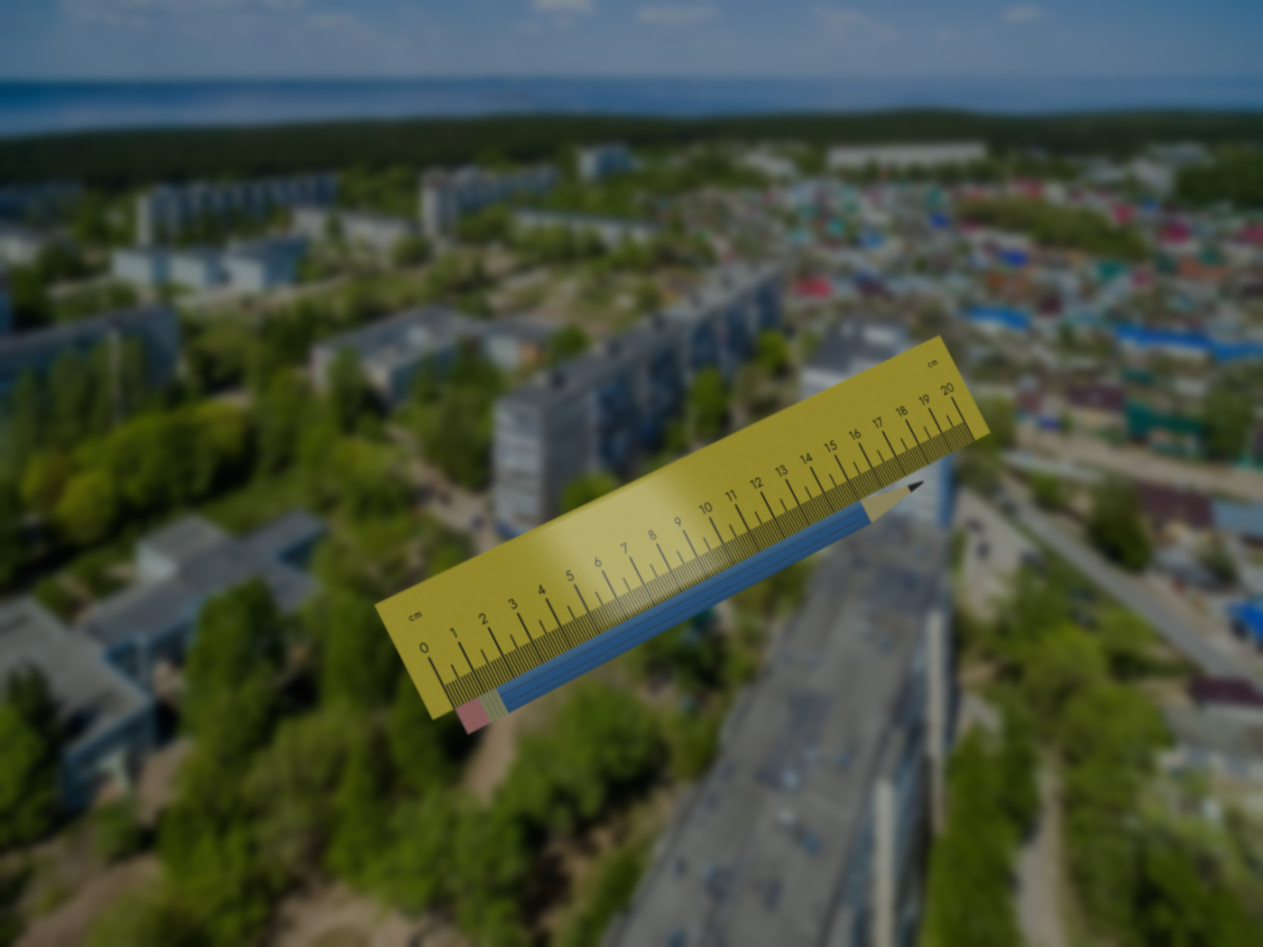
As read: 17.5 cm
